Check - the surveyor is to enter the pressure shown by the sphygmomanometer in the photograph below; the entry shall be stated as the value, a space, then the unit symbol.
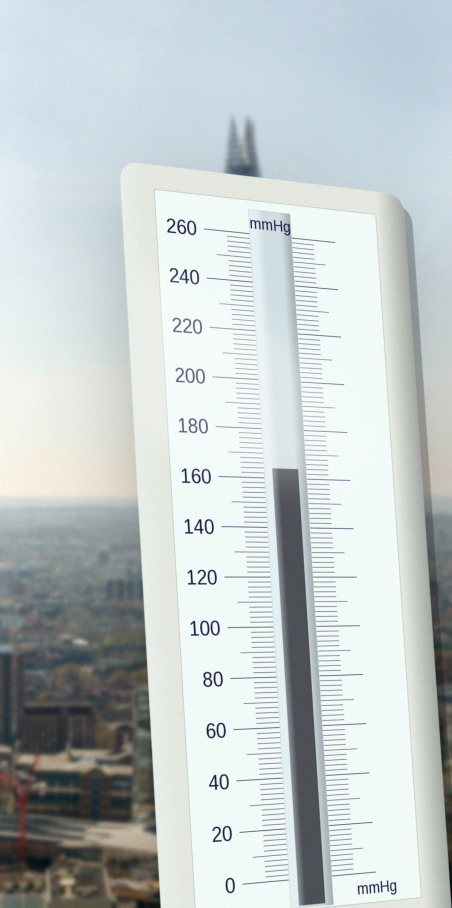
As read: 164 mmHg
